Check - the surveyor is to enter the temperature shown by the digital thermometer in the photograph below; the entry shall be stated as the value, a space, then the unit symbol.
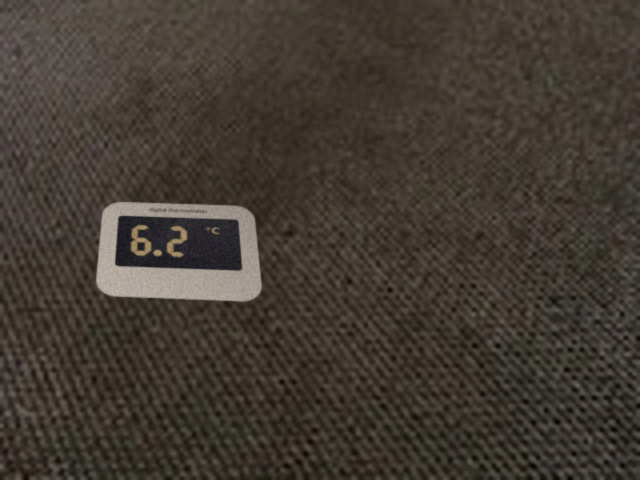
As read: 6.2 °C
